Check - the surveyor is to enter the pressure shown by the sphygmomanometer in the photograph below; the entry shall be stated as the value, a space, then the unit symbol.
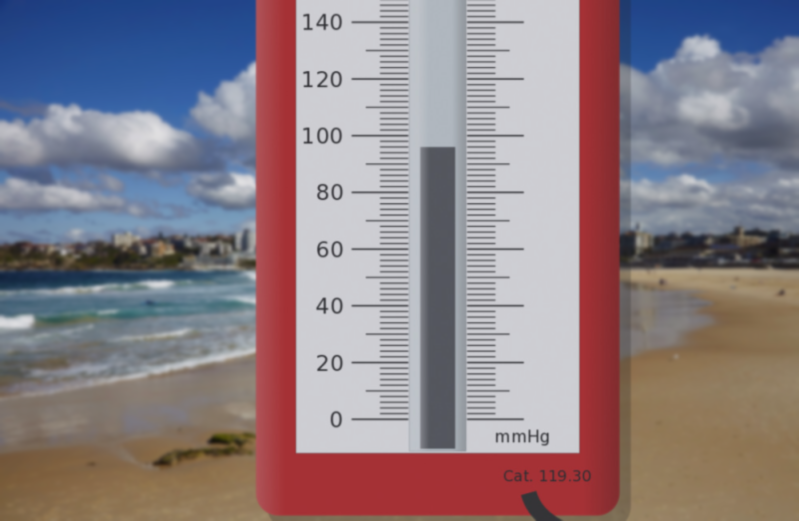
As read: 96 mmHg
